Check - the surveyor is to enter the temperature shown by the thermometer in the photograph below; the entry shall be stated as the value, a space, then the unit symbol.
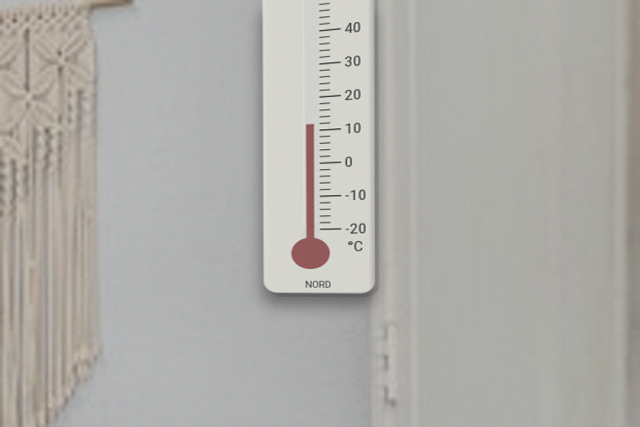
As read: 12 °C
